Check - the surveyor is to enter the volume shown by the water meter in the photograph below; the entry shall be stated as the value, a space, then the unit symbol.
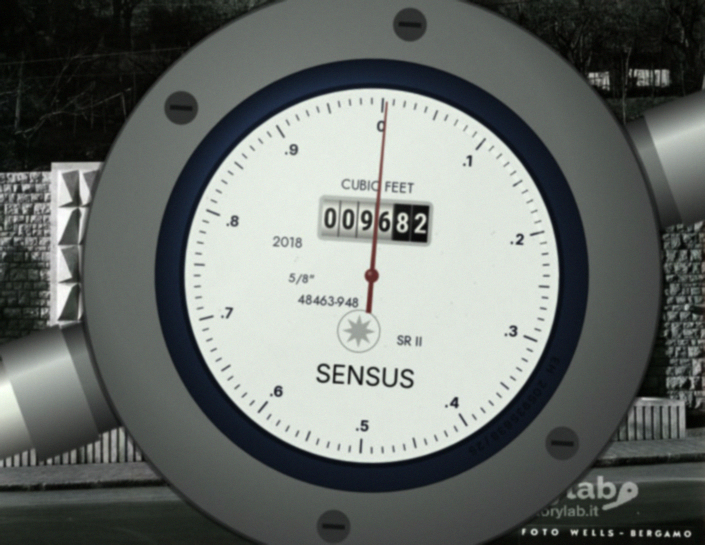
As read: 9682.00 ft³
